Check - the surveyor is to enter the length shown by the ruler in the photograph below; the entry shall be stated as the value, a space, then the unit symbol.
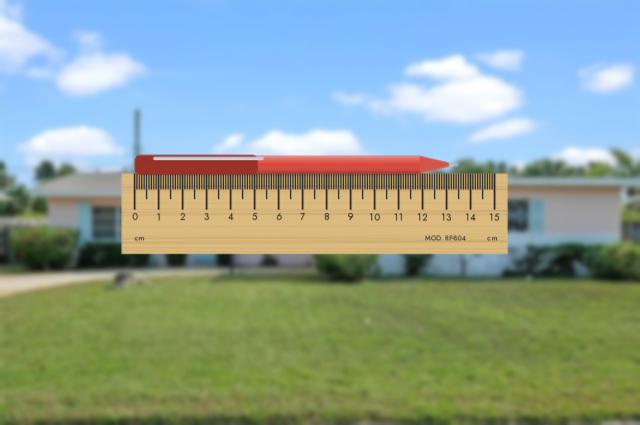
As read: 13.5 cm
